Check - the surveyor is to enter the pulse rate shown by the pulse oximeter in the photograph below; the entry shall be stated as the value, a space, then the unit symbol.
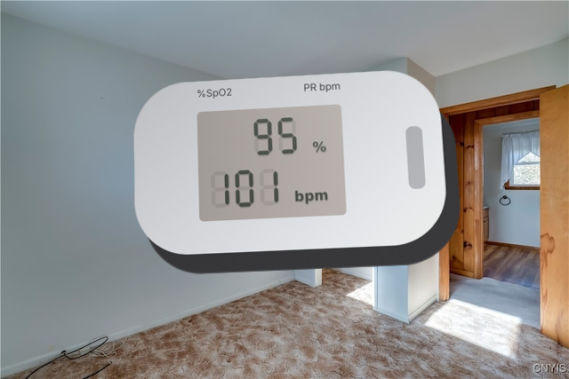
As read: 101 bpm
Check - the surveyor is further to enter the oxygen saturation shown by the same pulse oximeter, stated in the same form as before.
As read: 95 %
